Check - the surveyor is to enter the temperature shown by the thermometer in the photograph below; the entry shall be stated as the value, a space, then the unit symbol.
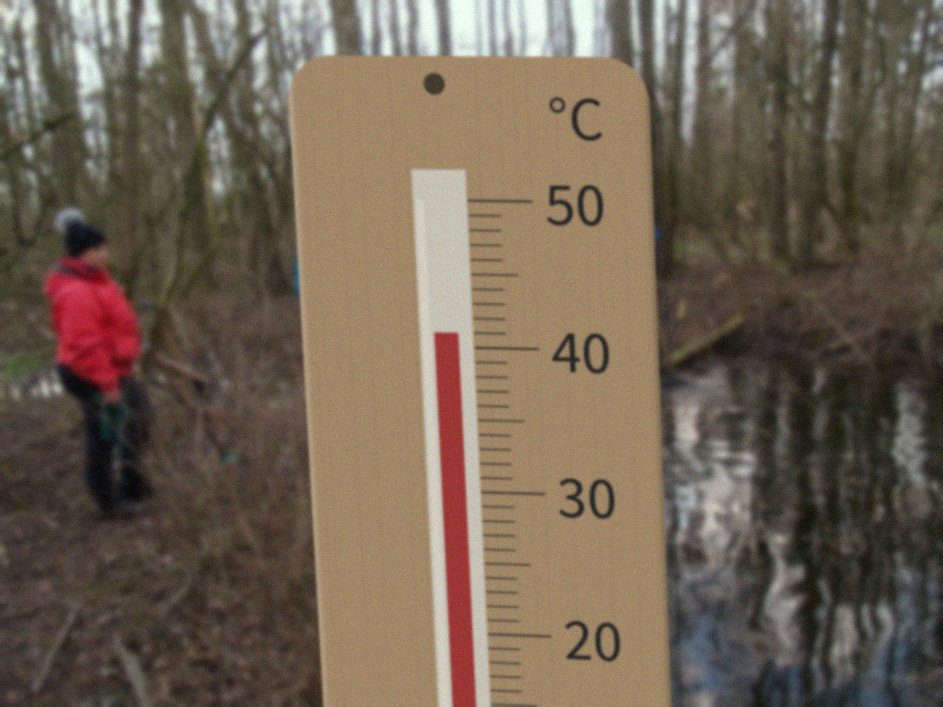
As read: 41 °C
